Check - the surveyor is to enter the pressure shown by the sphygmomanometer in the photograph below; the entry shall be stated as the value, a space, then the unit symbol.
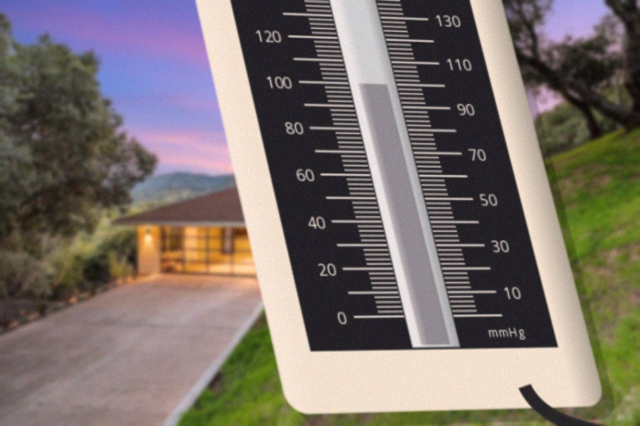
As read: 100 mmHg
